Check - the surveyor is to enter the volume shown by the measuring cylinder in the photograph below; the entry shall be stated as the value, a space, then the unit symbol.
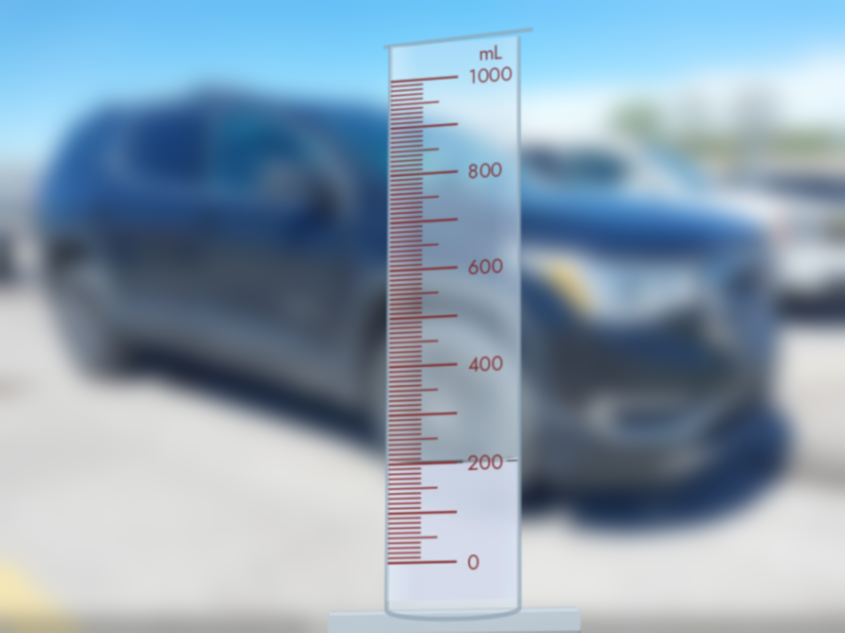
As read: 200 mL
